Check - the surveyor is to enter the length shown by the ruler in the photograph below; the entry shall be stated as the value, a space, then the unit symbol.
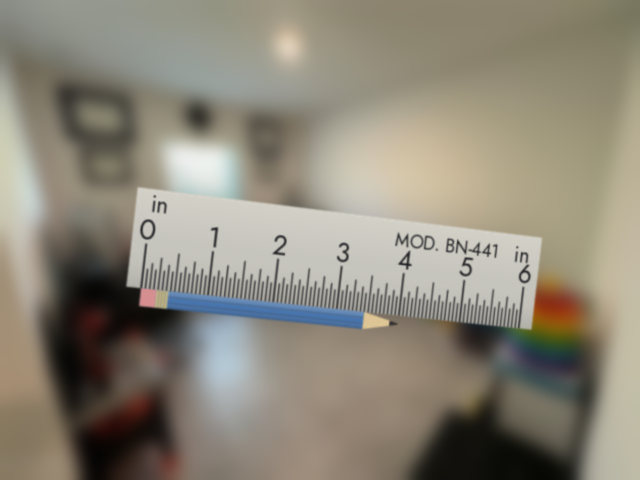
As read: 4 in
